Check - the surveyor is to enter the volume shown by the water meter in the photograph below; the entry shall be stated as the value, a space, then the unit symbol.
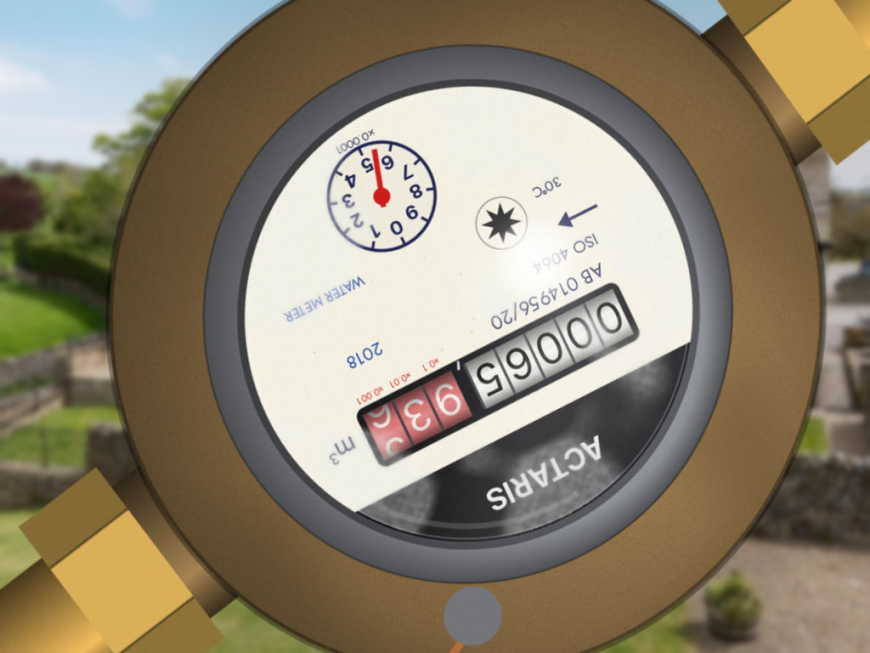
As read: 65.9355 m³
